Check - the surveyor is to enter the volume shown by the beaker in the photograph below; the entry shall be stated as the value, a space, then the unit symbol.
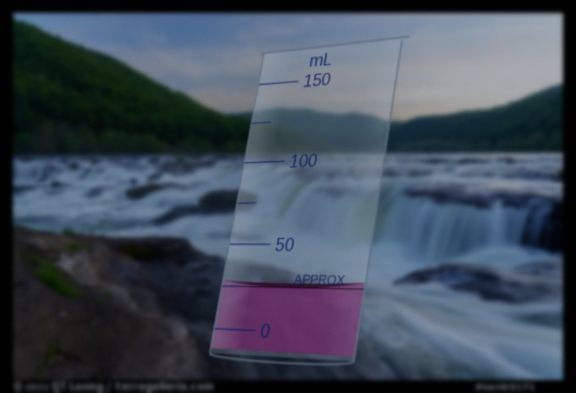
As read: 25 mL
